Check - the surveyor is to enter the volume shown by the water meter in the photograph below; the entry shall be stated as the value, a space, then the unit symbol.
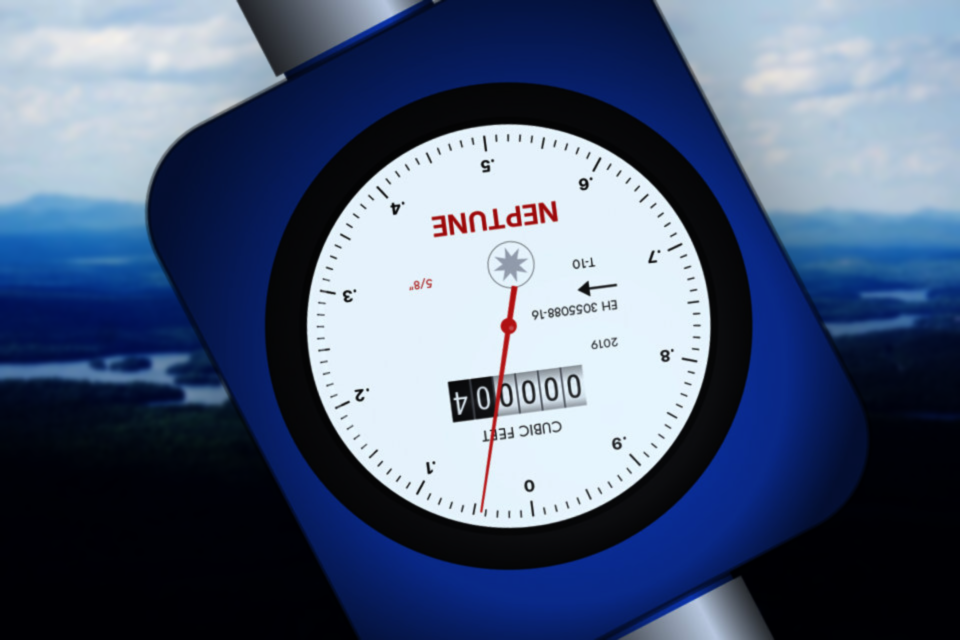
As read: 4.04 ft³
